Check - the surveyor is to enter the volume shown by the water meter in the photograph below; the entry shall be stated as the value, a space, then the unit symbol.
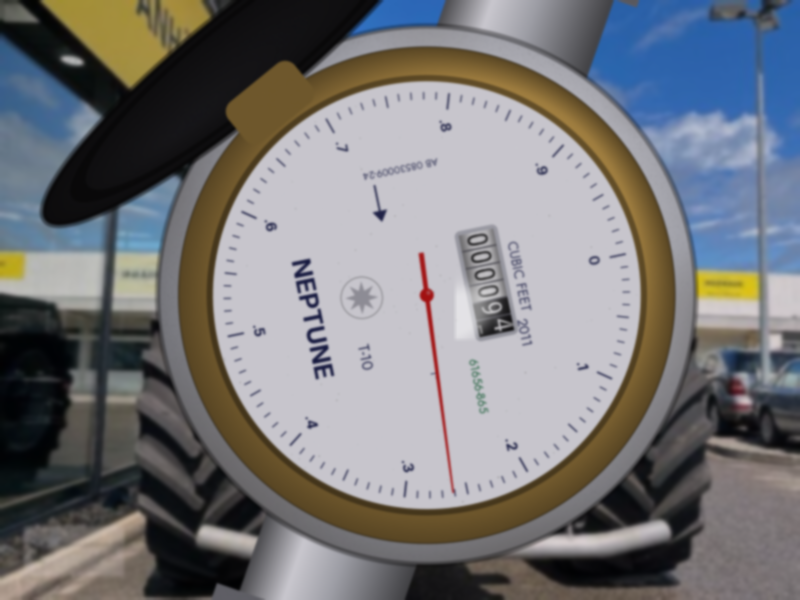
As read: 94.26 ft³
